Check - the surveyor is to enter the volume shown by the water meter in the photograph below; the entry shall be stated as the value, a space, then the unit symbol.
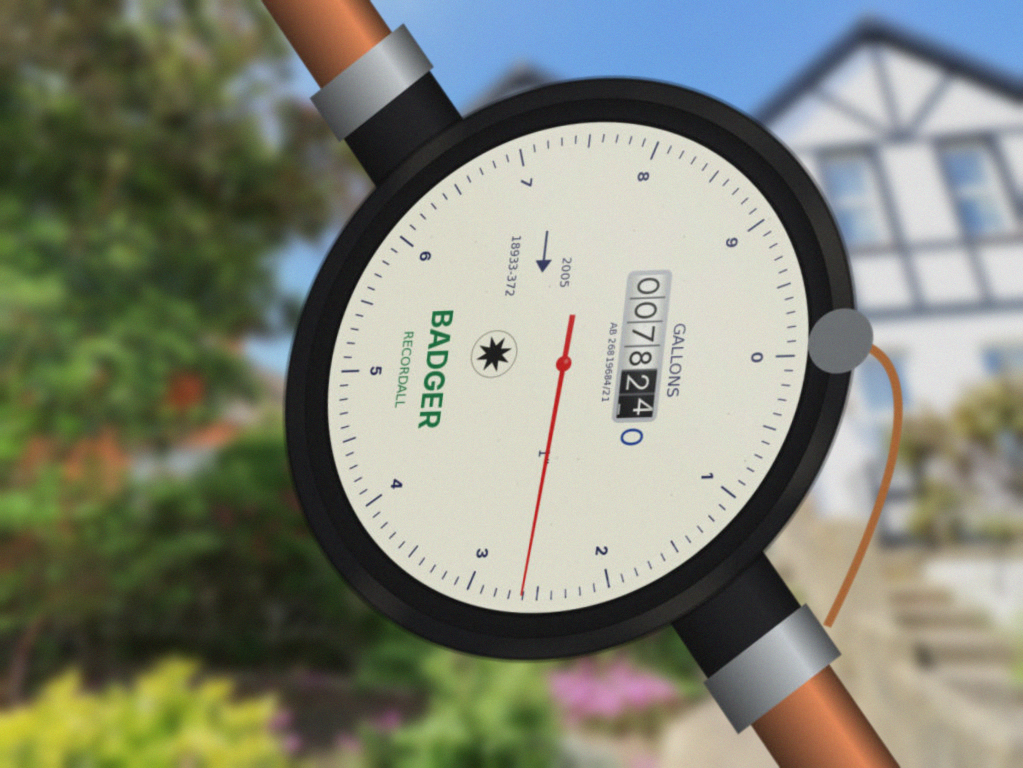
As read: 78242.6 gal
